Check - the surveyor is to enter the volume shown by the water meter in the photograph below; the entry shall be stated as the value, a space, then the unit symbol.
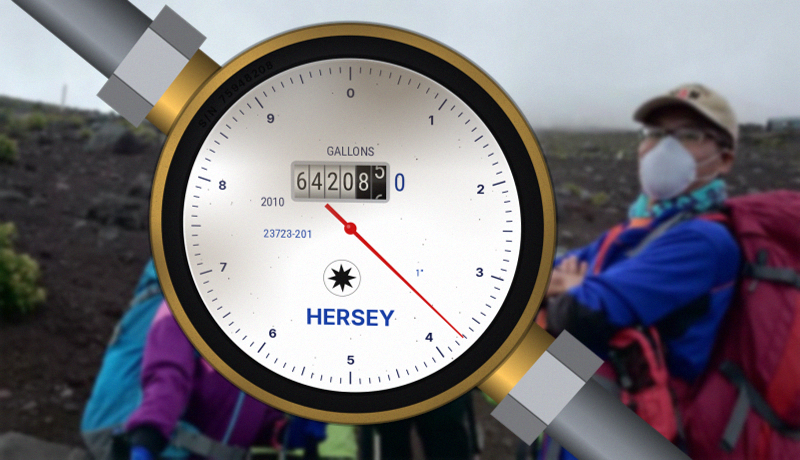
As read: 6420853.7 gal
